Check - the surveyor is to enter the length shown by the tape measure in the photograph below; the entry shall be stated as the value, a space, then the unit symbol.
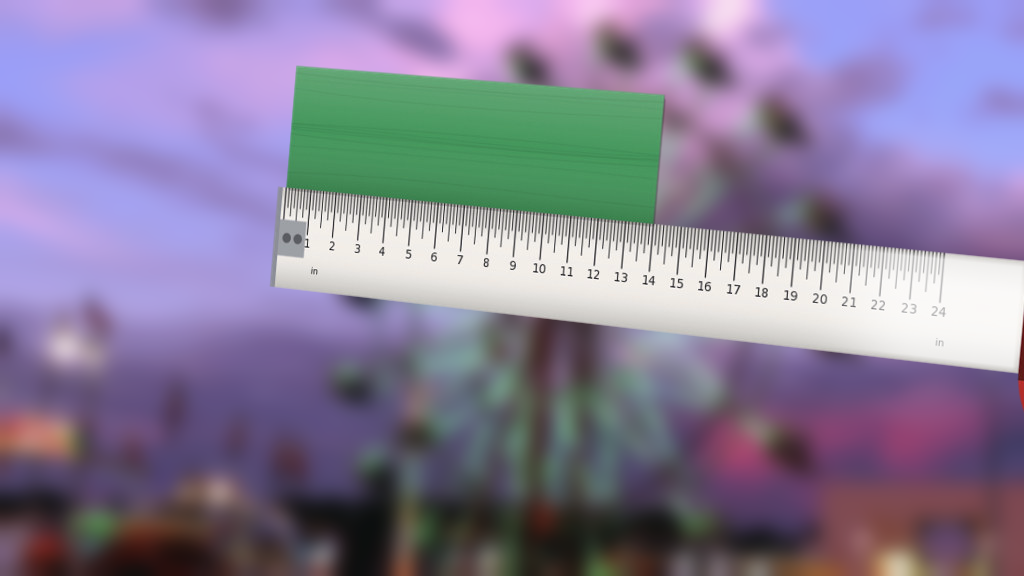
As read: 14 in
